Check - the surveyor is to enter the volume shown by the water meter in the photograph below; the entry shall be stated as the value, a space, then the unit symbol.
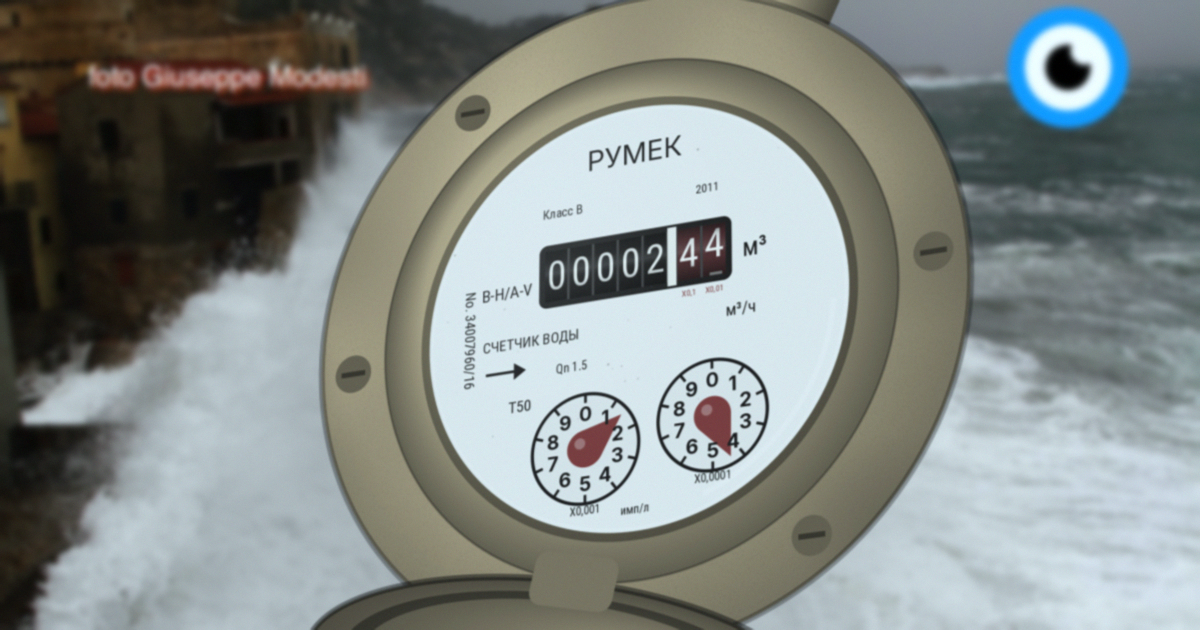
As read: 2.4414 m³
